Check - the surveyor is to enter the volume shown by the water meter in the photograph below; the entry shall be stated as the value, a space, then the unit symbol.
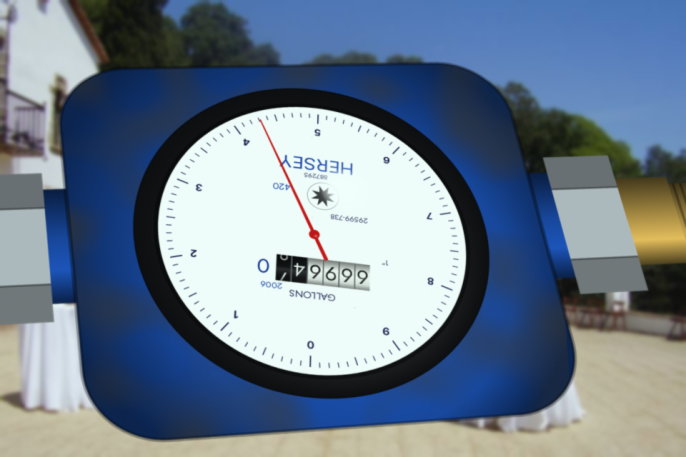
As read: 6696474.3 gal
